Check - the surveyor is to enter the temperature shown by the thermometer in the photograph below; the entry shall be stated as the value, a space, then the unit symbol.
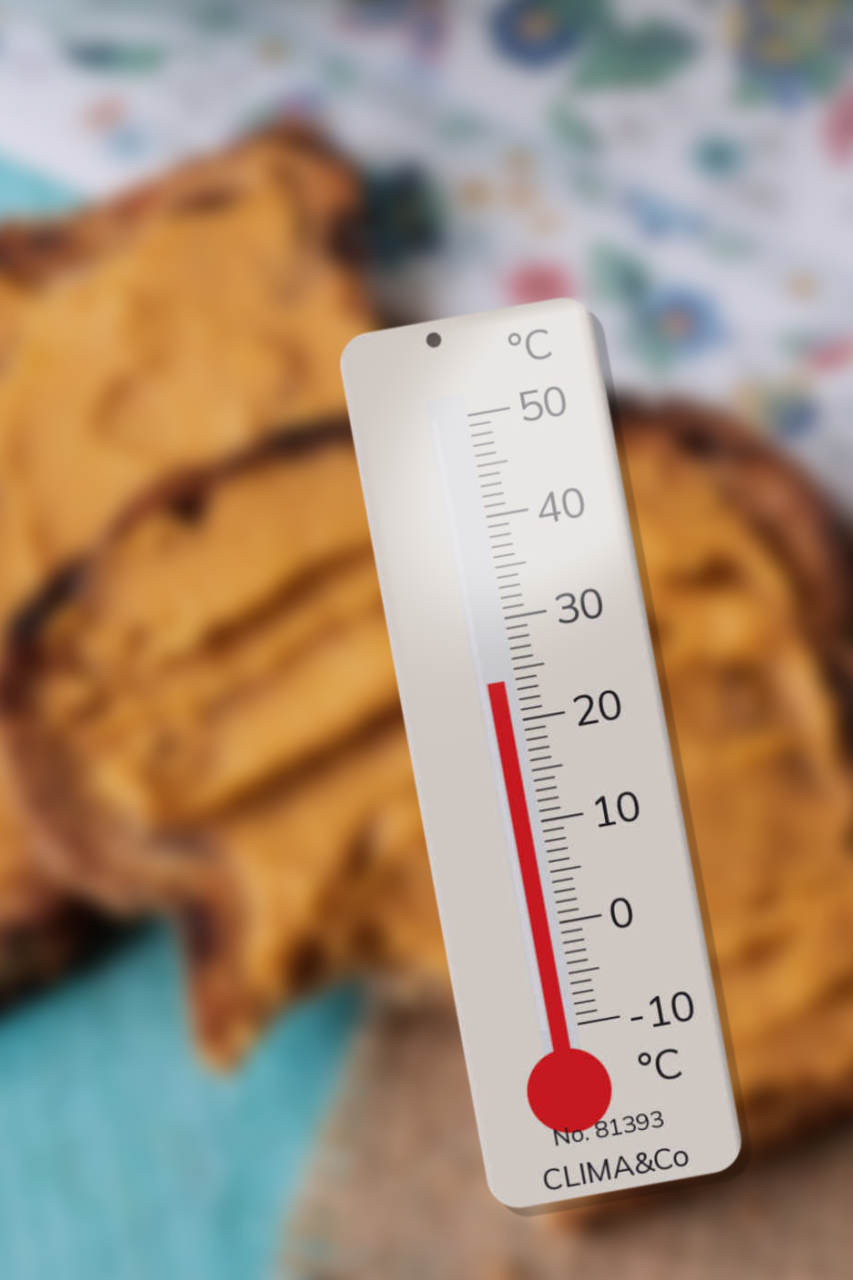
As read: 24 °C
